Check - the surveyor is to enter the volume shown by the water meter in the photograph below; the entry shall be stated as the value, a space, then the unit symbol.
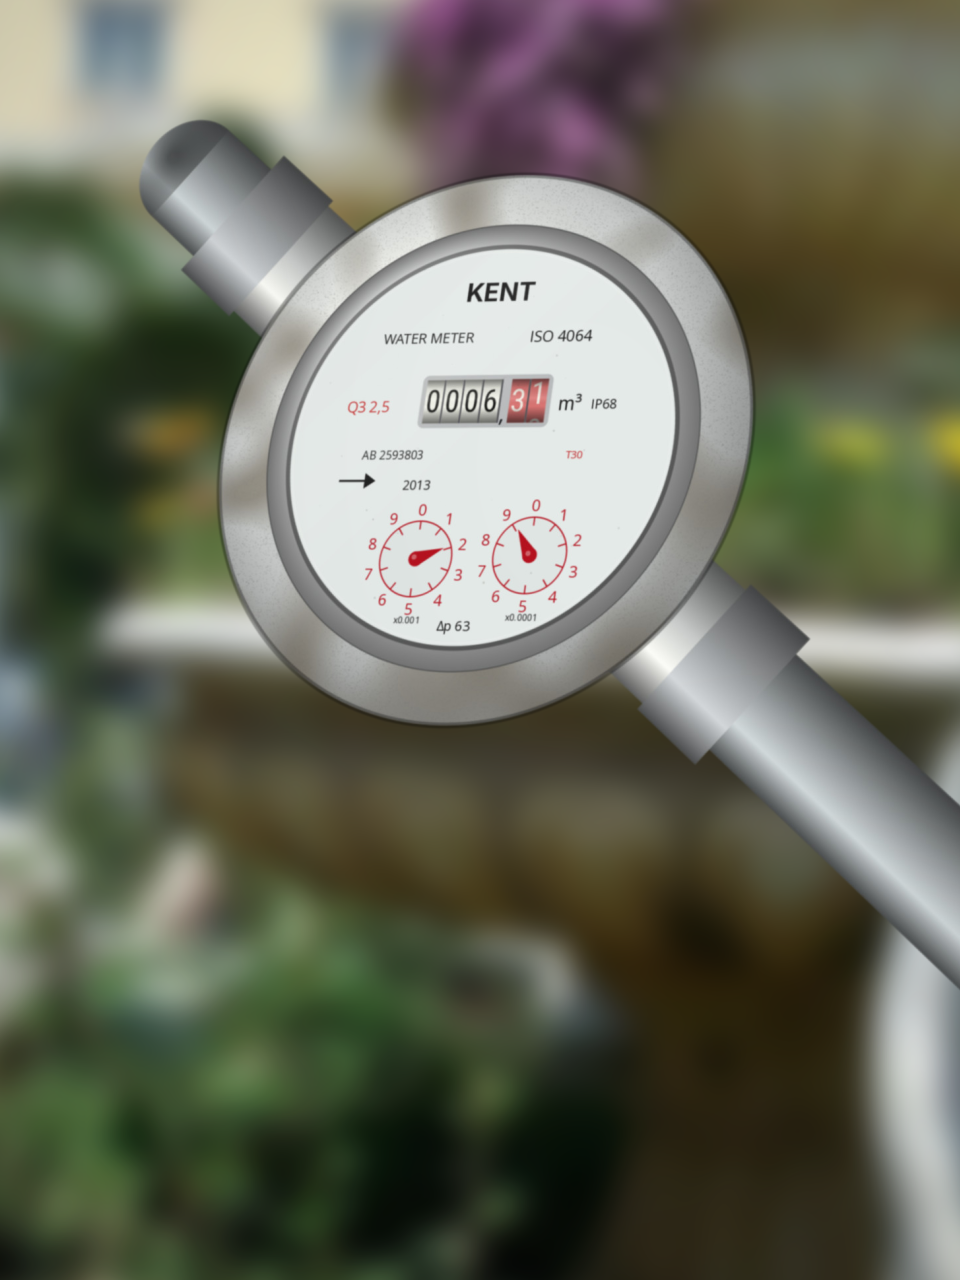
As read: 6.3119 m³
